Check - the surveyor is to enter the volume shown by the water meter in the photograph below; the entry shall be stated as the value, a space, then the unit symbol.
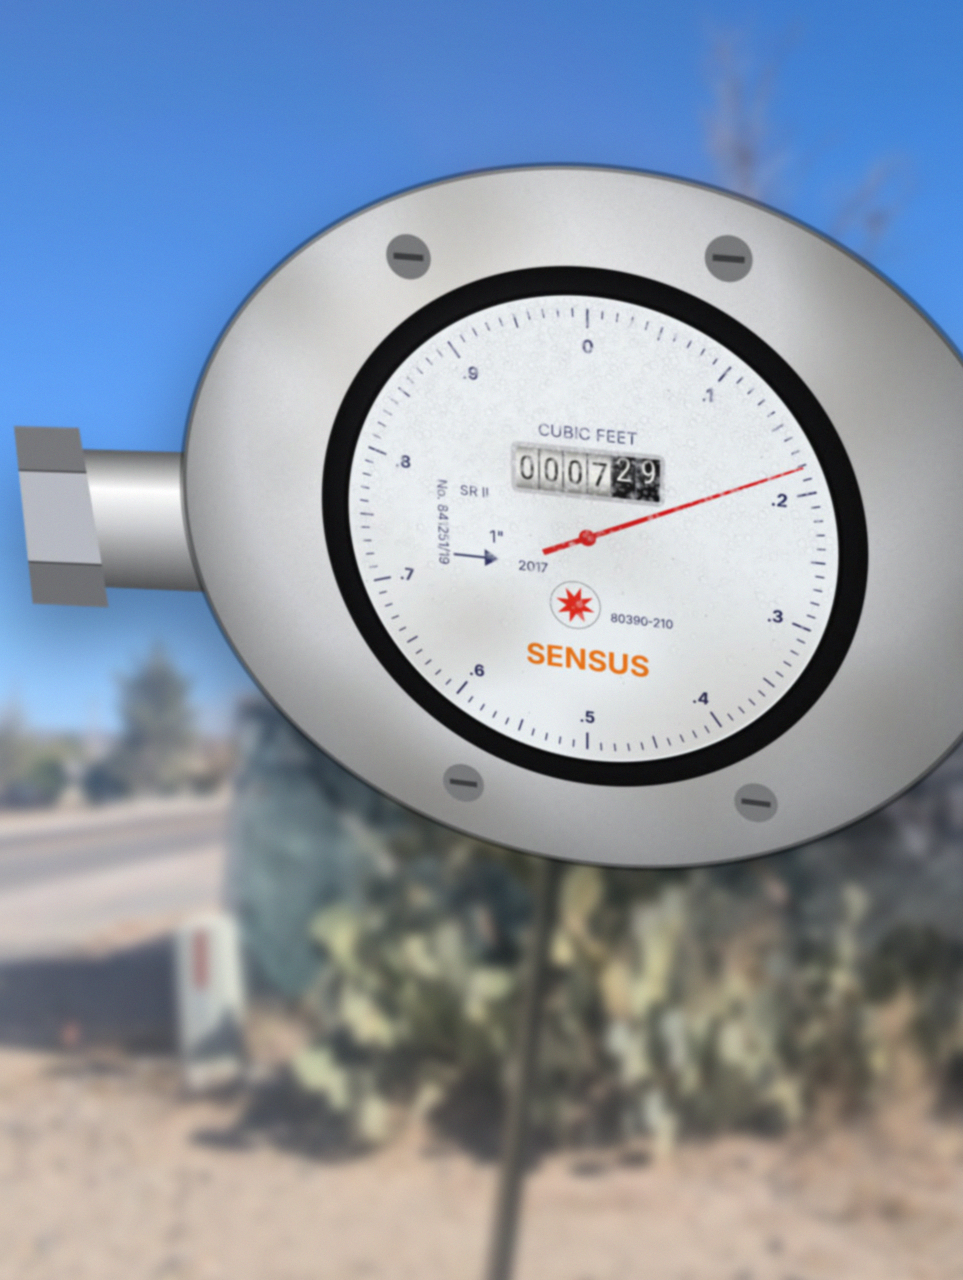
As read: 729.18 ft³
